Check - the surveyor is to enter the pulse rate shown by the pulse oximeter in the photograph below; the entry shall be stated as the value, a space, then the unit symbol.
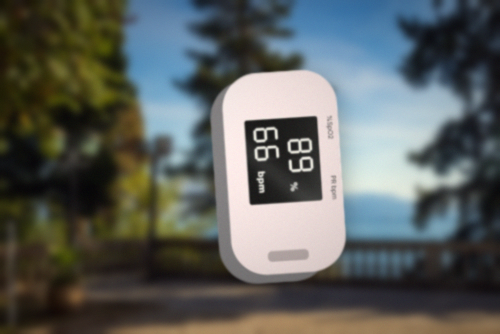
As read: 66 bpm
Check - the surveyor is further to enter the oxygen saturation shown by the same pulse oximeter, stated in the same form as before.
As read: 89 %
